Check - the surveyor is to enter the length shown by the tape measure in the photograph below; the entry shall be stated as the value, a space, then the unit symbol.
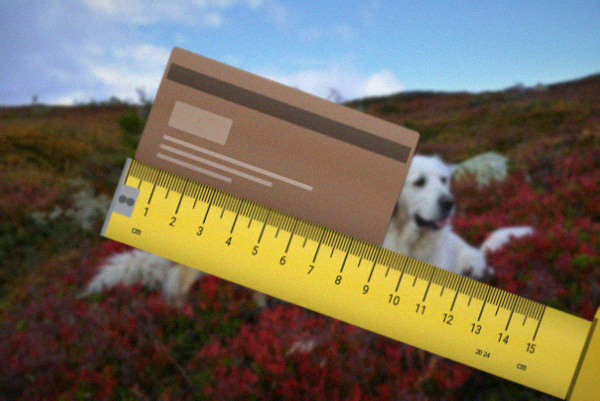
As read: 9 cm
